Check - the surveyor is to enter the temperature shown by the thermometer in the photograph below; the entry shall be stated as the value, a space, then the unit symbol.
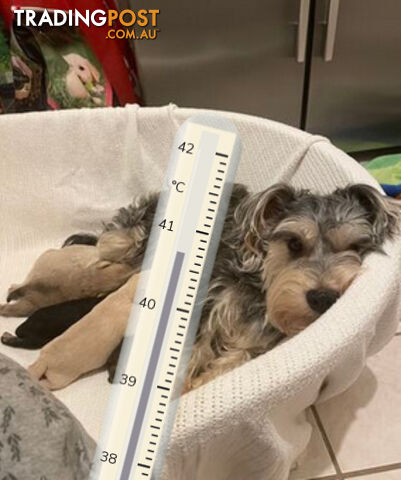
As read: 40.7 °C
